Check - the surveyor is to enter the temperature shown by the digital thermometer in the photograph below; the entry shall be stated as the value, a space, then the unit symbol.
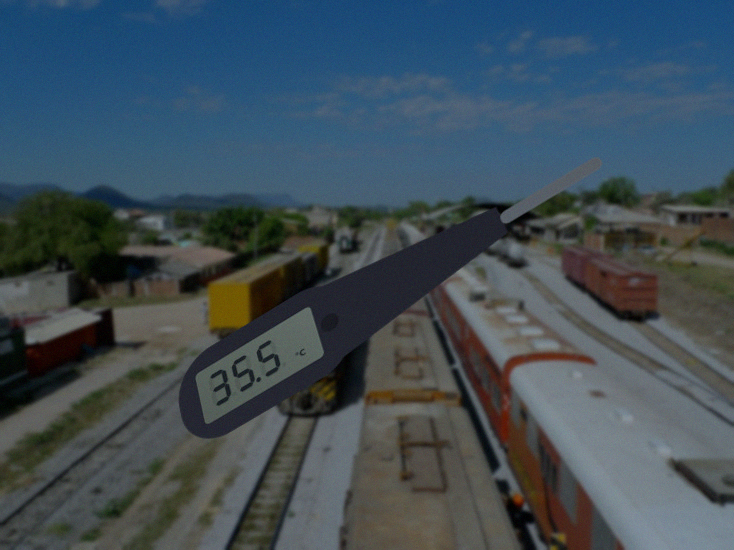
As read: 35.5 °C
